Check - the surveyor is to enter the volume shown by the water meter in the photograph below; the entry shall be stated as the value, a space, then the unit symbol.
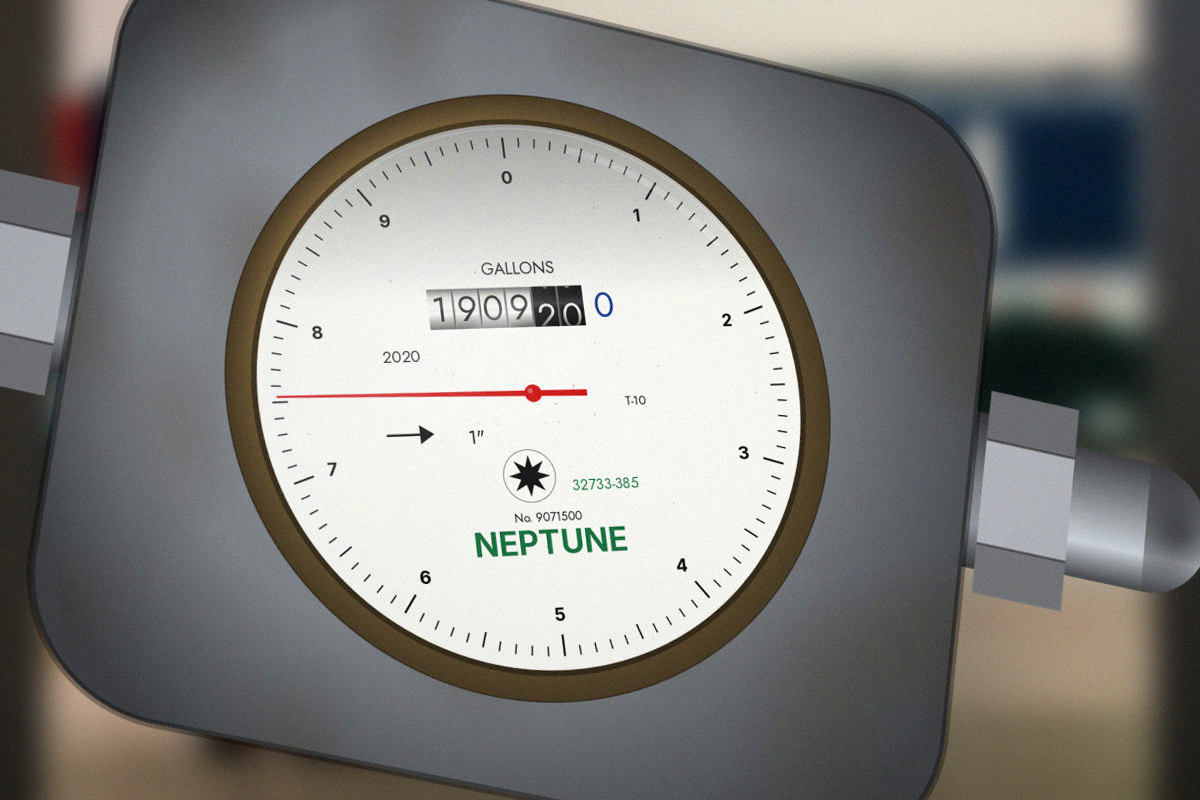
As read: 1909197.5 gal
